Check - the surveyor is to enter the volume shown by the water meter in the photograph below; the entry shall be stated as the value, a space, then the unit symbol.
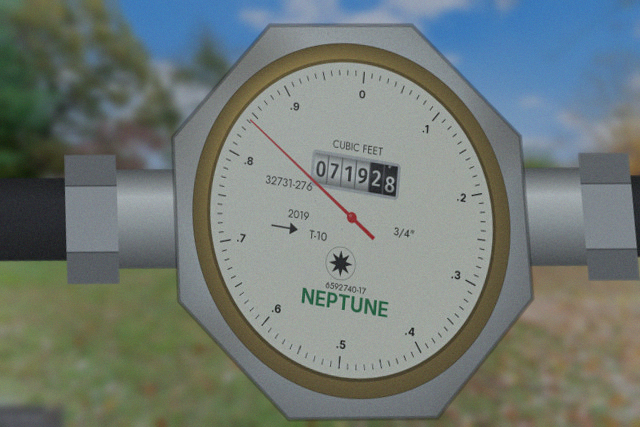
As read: 71927.84 ft³
